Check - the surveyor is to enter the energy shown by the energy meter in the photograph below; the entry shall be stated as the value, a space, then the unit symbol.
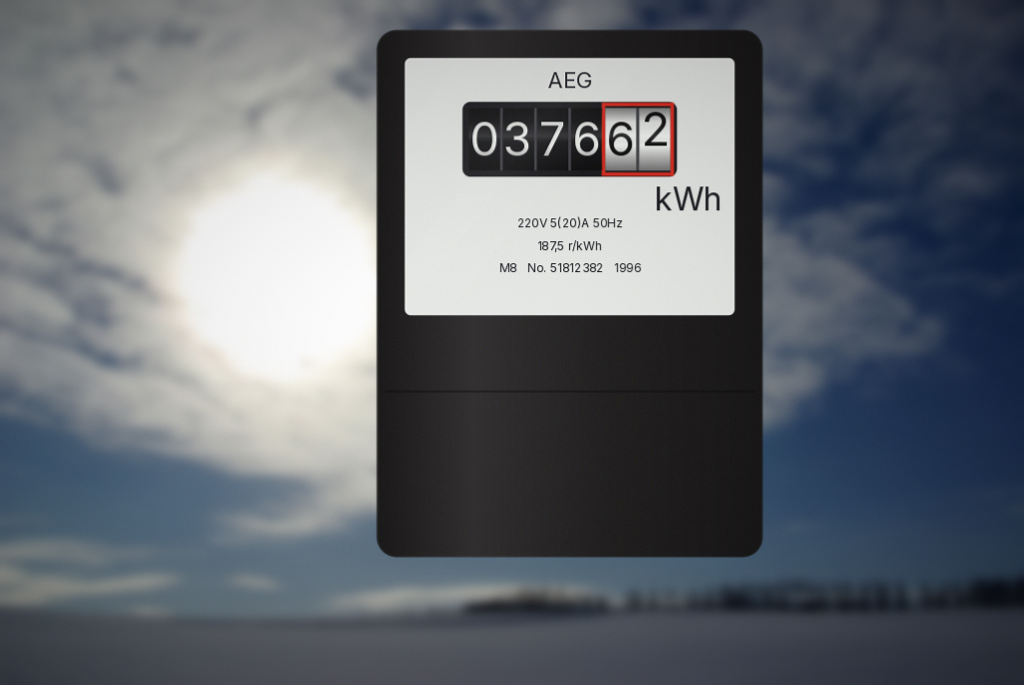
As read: 376.62 kWh
